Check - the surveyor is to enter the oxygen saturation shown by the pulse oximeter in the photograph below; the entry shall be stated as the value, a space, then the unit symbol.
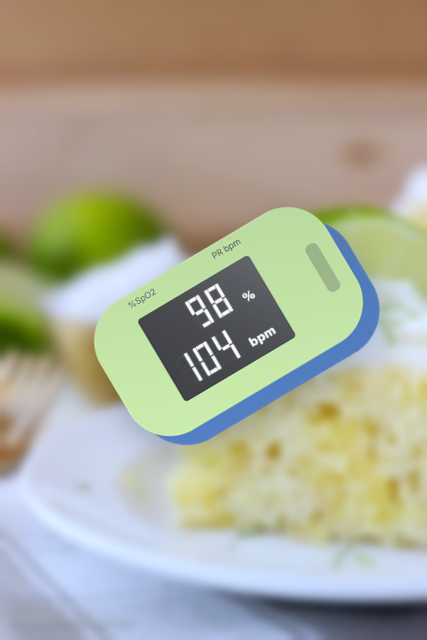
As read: 98 %
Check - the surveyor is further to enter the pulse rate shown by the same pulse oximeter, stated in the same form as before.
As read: 104 bpm
